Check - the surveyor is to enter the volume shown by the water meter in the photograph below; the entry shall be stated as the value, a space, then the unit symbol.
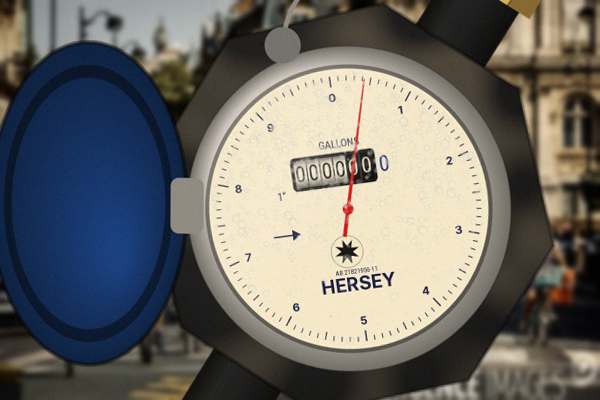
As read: 0.4 gal
